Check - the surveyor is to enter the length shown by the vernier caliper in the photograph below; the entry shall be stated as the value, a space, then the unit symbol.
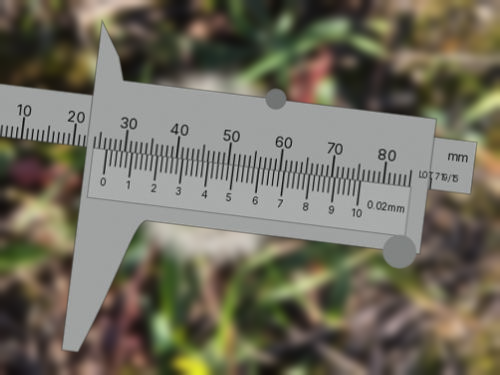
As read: 26.5 mm
